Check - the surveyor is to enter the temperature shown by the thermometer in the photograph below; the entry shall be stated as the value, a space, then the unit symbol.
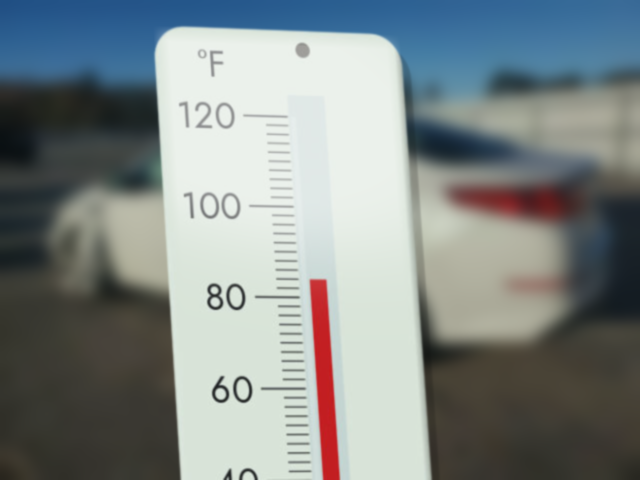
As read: 84 °F
